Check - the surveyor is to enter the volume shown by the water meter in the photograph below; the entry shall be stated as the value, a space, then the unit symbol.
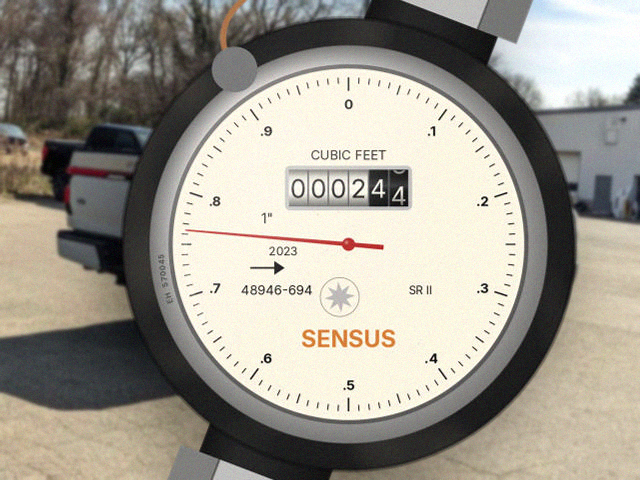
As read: 243.76 ft³
